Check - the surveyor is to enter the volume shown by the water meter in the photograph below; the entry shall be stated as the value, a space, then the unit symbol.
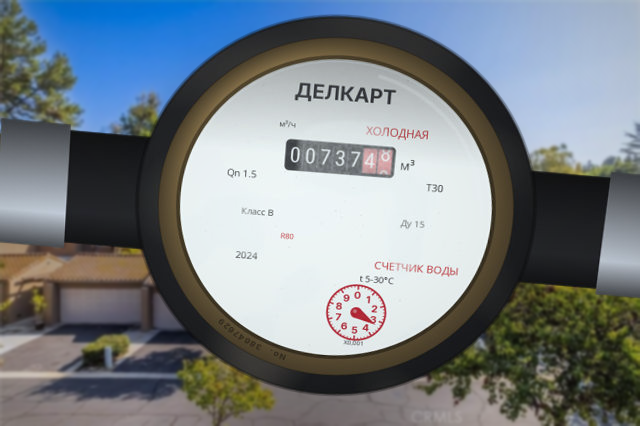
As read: 737.483 m³
